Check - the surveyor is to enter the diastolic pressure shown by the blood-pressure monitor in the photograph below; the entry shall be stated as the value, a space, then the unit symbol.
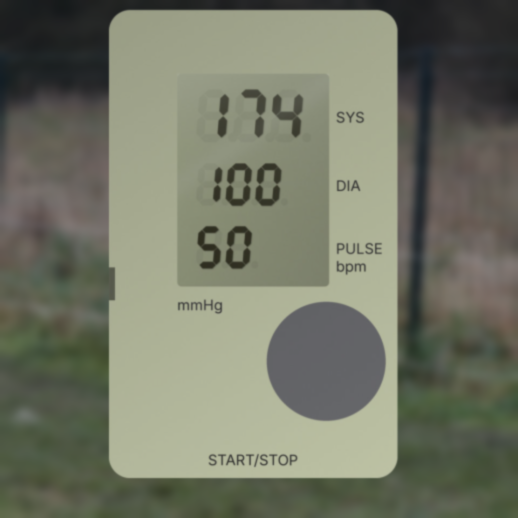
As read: 100 mmHg
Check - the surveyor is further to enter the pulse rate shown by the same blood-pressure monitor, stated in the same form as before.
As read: 50 bpm
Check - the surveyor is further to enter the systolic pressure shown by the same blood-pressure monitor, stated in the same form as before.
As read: 174 mmHg
